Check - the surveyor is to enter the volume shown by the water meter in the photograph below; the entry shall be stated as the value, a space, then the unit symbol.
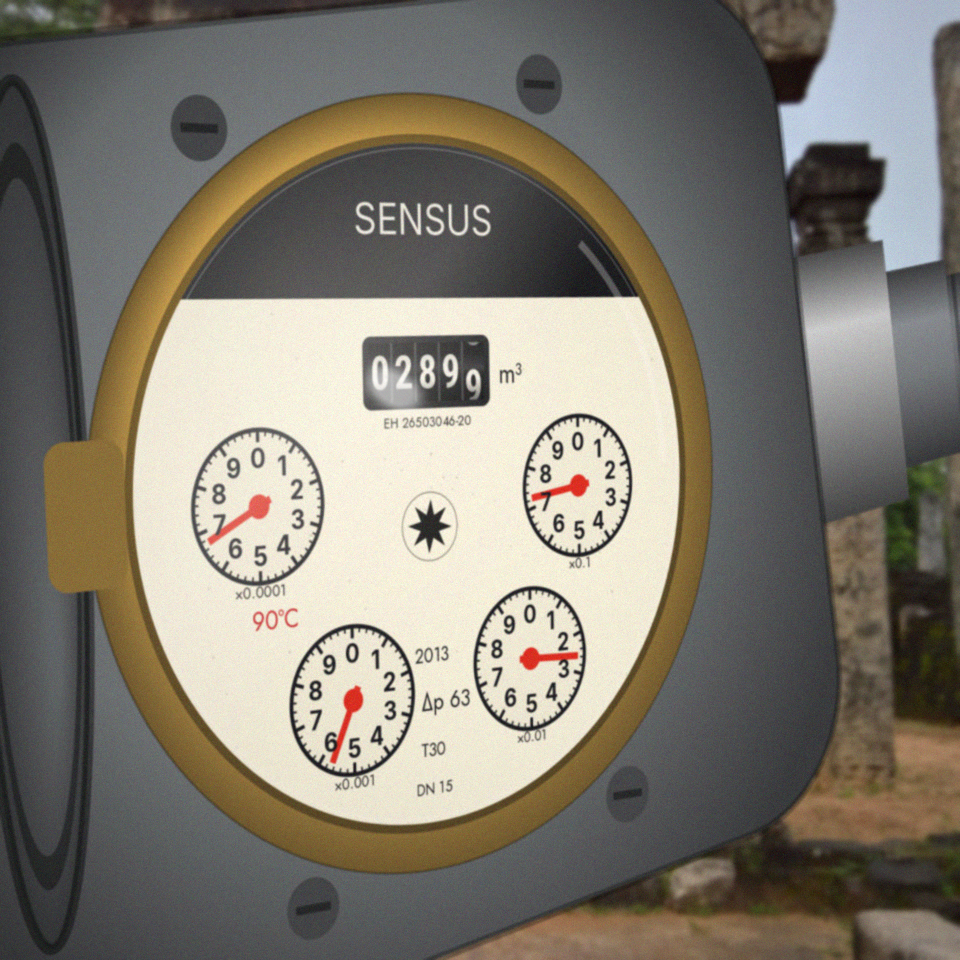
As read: 2898.7256 m³
